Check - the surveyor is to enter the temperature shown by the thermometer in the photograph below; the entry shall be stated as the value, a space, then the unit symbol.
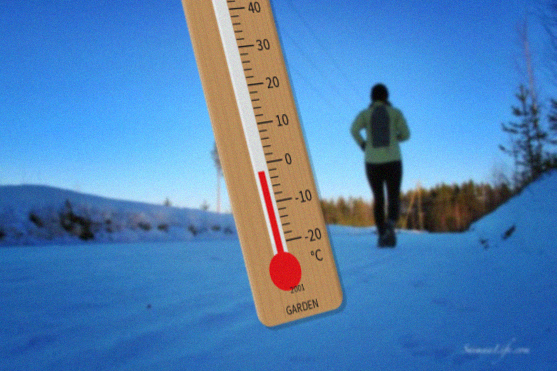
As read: -2 °C
